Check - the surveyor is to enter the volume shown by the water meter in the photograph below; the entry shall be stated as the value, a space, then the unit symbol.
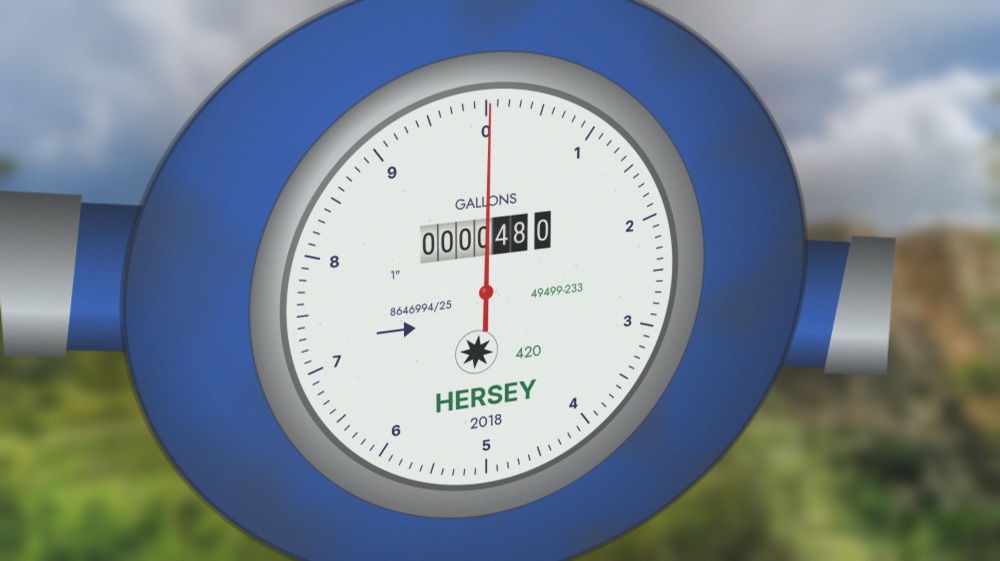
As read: 480.0 gal
